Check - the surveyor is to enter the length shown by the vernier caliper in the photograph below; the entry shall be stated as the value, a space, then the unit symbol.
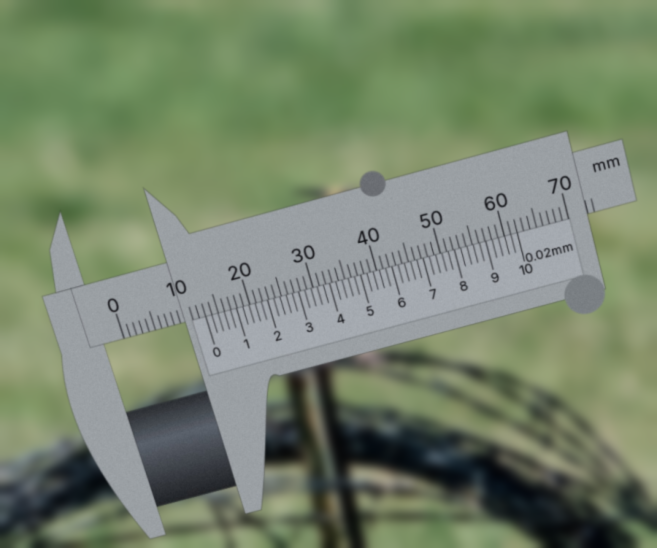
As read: 13.0 mm
